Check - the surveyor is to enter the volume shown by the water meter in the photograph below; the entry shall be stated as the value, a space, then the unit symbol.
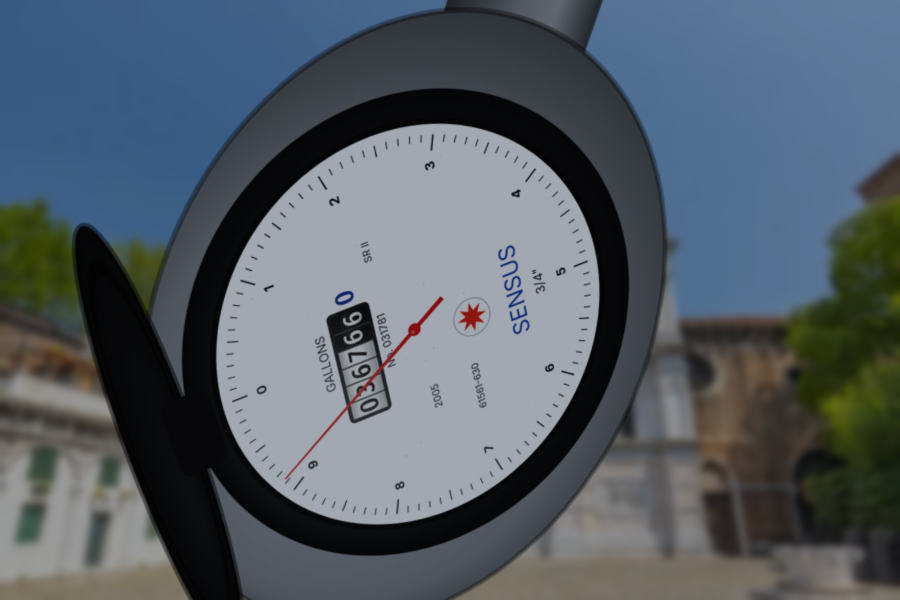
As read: 367659.1 gal
